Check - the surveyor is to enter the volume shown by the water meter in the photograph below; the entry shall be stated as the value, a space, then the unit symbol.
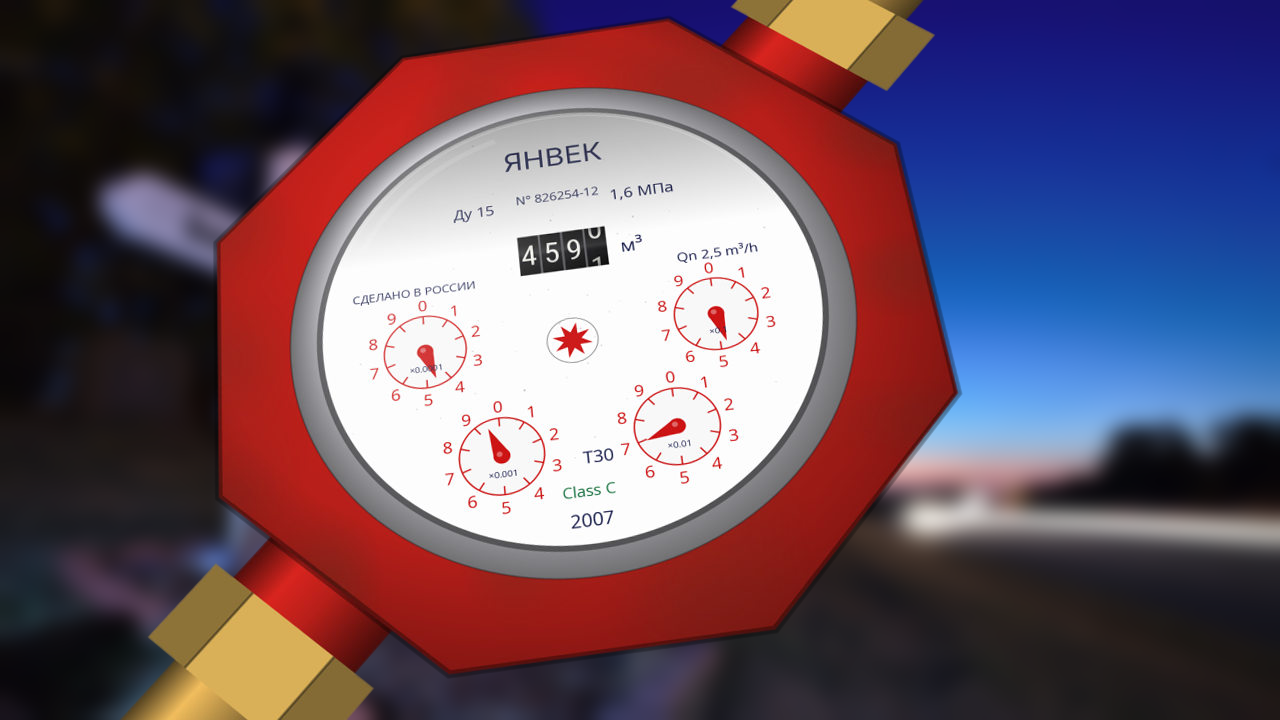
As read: 4590.4694 m³
